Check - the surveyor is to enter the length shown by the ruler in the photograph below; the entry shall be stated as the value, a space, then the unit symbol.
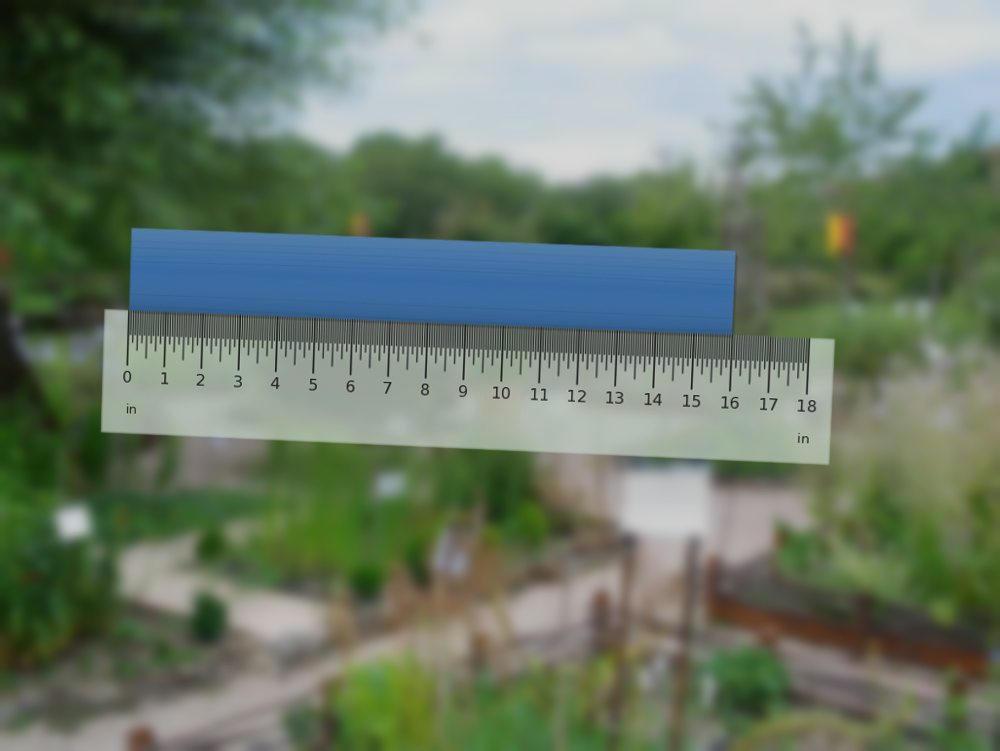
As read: 16 in
